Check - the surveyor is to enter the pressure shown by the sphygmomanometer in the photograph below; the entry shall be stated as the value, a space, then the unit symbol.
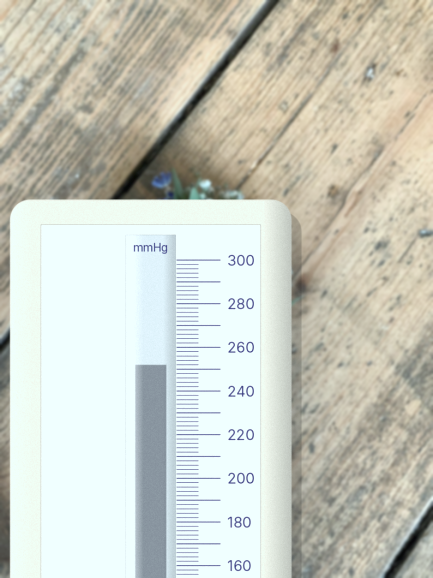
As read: 252 mmHg
